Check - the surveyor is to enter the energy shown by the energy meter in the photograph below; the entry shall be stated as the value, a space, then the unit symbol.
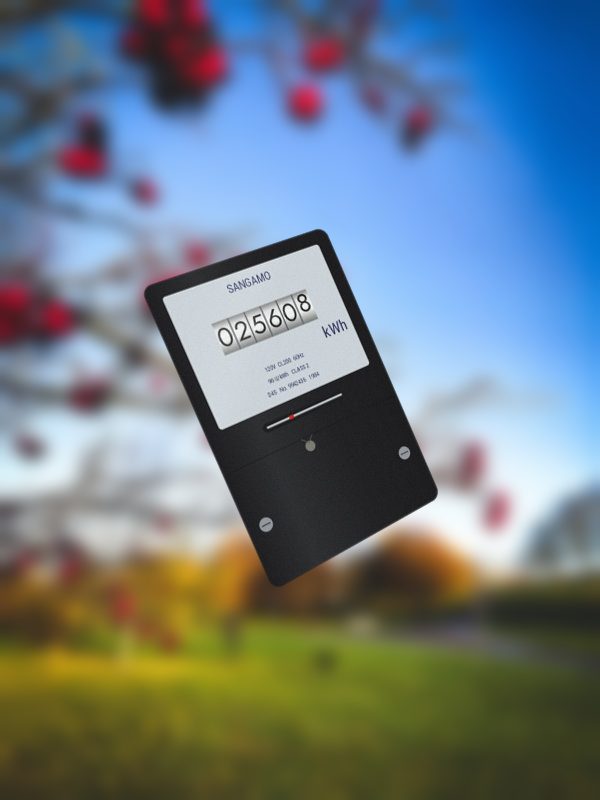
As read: 25608 kWh
